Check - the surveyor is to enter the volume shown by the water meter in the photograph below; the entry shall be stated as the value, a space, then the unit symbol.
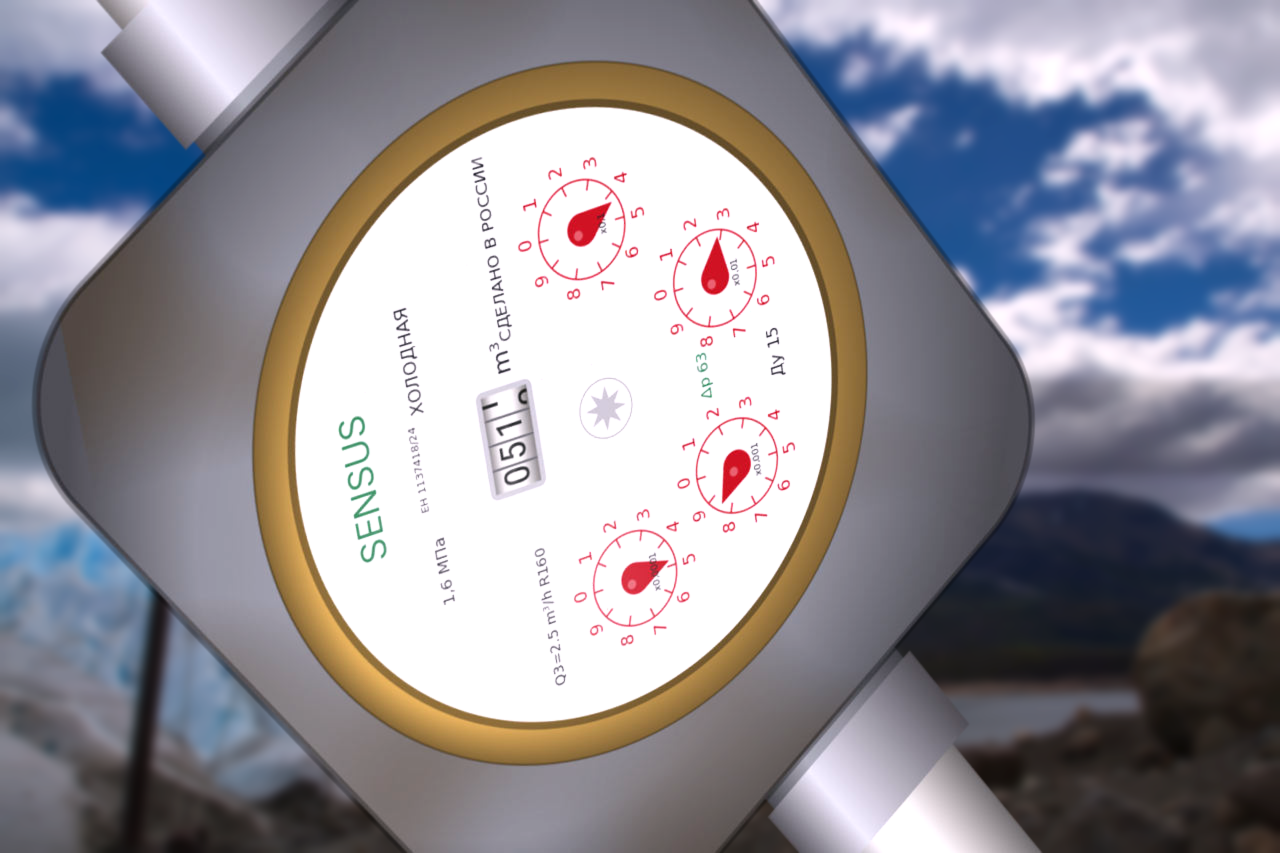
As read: 511.4284 m³
